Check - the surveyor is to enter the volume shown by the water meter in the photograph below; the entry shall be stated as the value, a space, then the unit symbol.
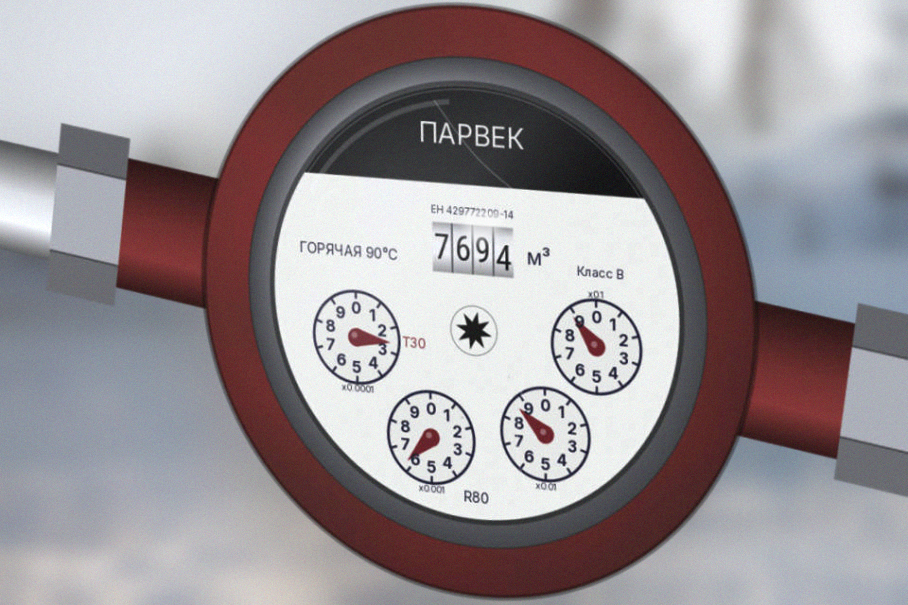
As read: 7693.8862 m³
